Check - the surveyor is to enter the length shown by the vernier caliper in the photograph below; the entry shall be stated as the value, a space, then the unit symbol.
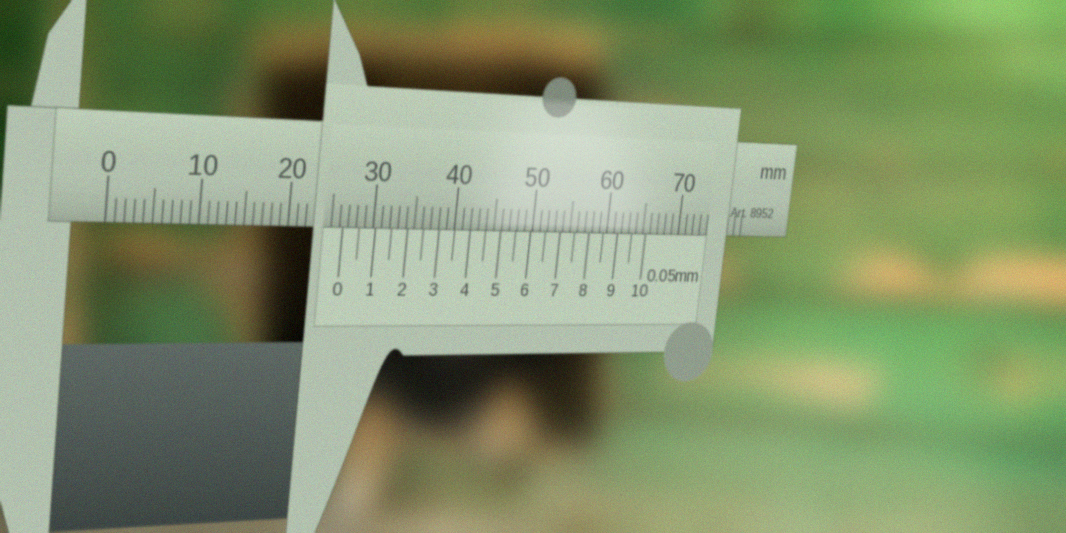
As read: 26.4 mm
